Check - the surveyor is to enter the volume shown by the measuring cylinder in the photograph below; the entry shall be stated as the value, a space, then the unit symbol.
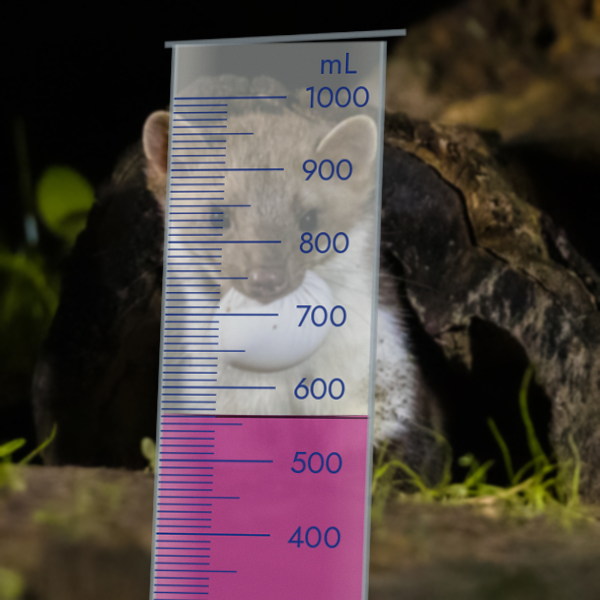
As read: 560 mL
